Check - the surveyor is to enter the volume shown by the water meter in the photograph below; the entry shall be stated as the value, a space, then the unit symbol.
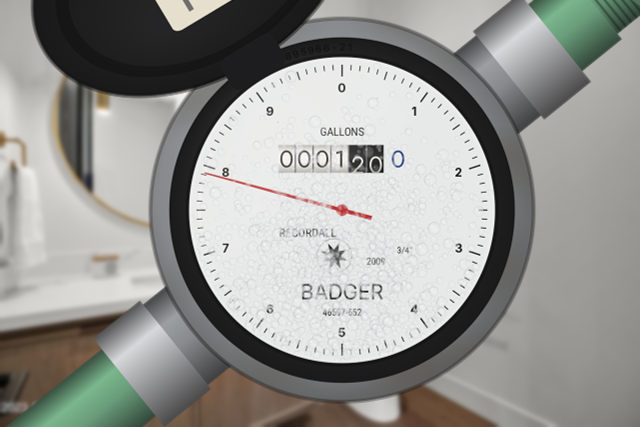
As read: 1197.9 gal
